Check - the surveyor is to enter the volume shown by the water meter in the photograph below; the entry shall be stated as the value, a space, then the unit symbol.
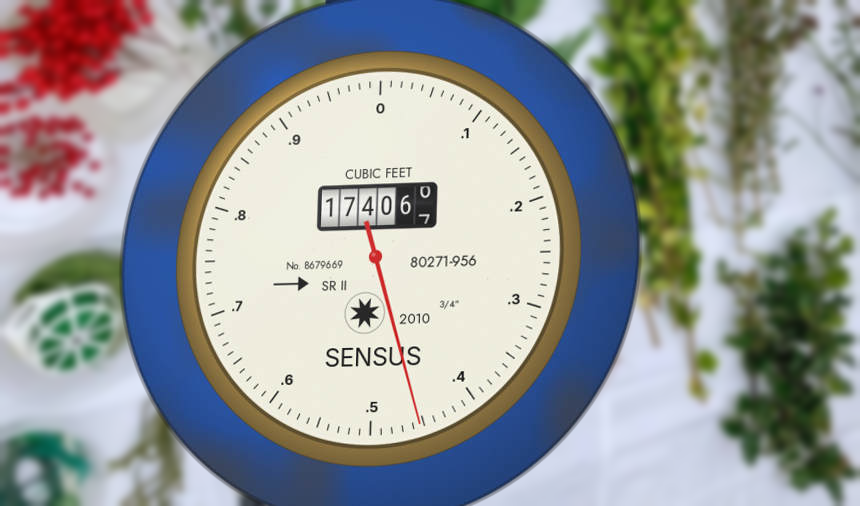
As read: 174066.45 ft³
